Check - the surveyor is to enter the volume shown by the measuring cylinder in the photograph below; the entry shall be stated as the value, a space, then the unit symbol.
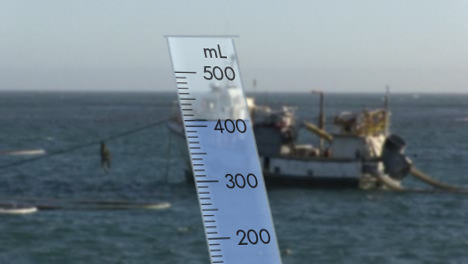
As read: 410 mL
